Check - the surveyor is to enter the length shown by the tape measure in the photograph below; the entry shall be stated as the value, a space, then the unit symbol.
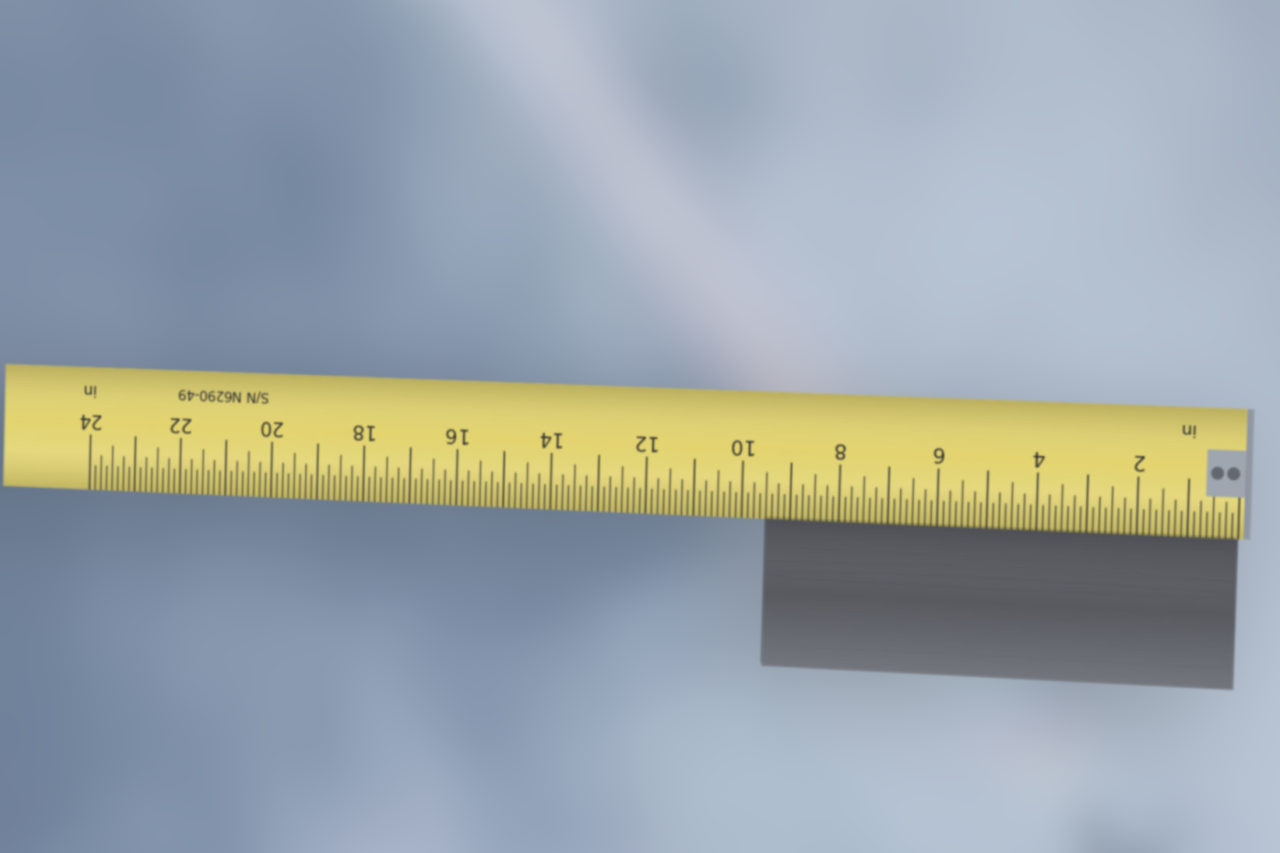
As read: 9.5 in
